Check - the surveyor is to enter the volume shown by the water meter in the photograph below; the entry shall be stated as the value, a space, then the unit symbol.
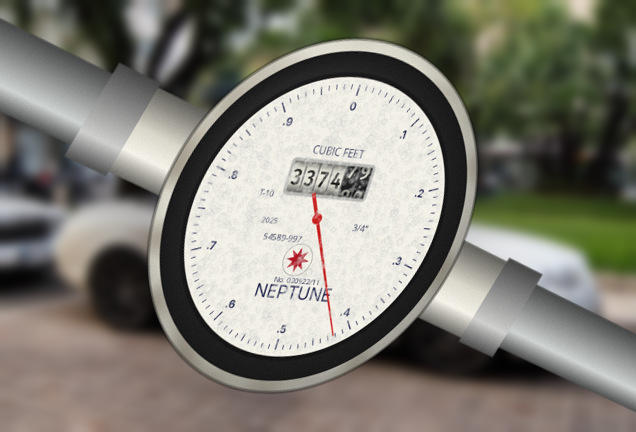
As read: 337479.42 ft³
